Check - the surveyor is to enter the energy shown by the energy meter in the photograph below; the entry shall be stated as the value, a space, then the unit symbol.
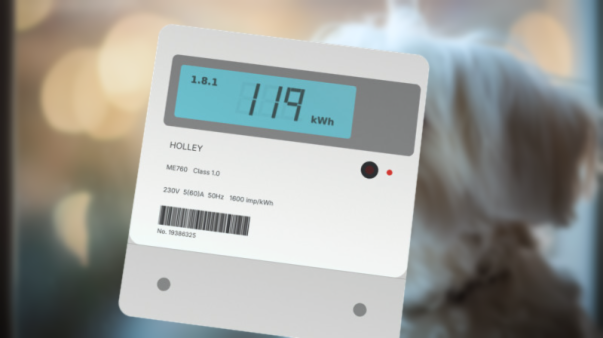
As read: 119 kWh
